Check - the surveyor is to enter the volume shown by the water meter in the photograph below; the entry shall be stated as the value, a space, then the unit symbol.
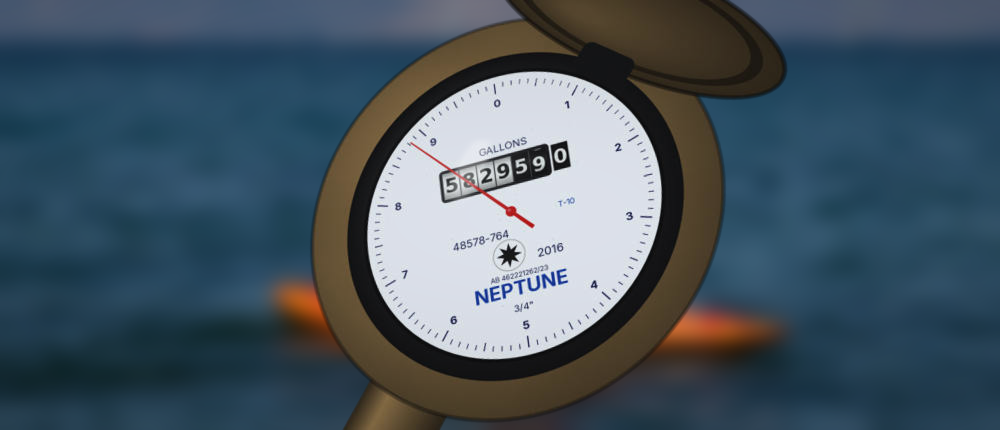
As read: 5829588.8 gal
